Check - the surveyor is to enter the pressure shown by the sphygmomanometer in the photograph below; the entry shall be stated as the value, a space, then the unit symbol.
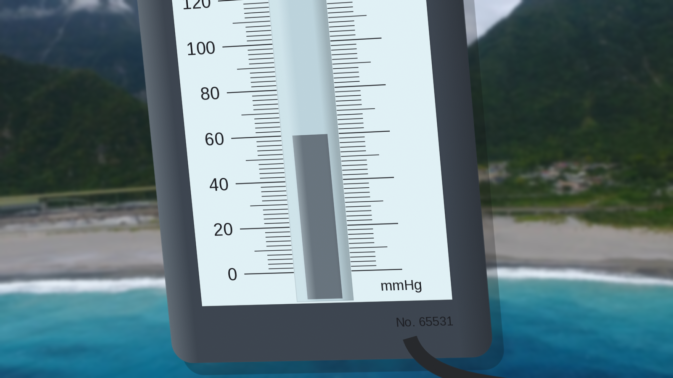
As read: 60 mmHg
